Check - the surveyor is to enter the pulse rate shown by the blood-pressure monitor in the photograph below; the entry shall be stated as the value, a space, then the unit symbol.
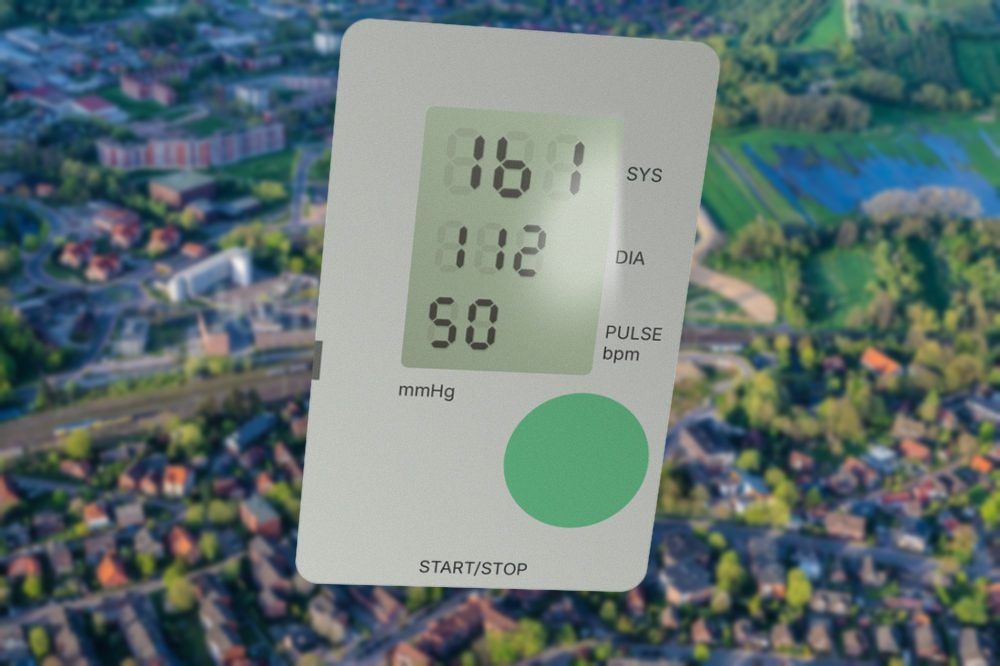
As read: 50 bpm
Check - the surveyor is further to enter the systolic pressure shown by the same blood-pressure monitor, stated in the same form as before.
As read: 161 mmHg
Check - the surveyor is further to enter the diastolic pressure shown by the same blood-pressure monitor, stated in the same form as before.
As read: 112 mmHg
